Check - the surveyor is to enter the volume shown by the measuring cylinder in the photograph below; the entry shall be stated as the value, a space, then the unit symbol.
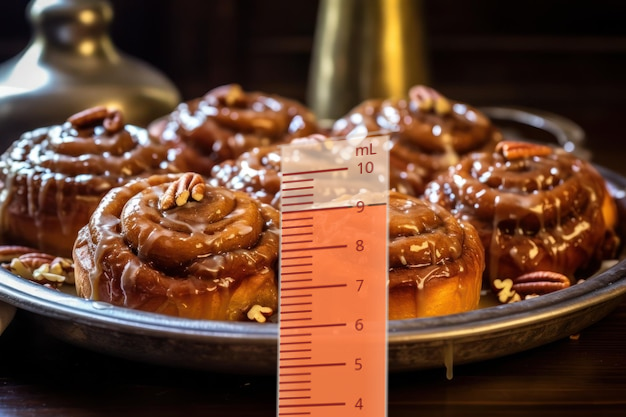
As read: 9 mL
